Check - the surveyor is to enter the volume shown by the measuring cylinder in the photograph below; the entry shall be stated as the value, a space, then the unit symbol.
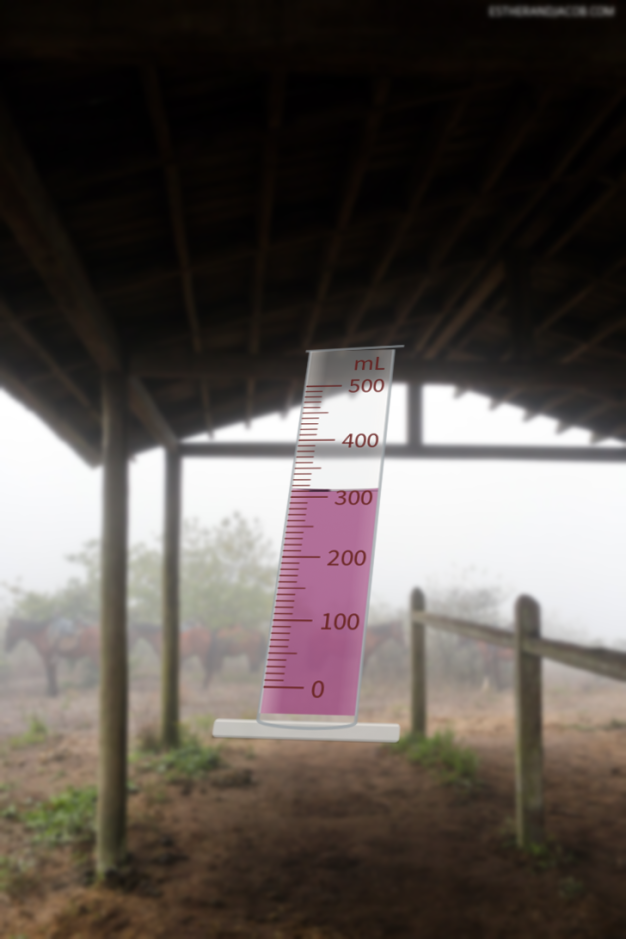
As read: 310 mL
